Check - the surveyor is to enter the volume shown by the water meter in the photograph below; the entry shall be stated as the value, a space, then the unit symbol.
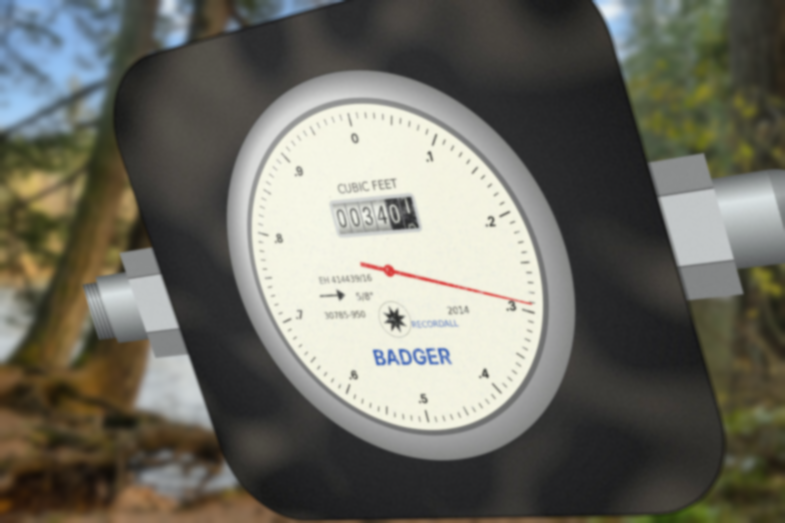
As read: 3401.29 ft³
